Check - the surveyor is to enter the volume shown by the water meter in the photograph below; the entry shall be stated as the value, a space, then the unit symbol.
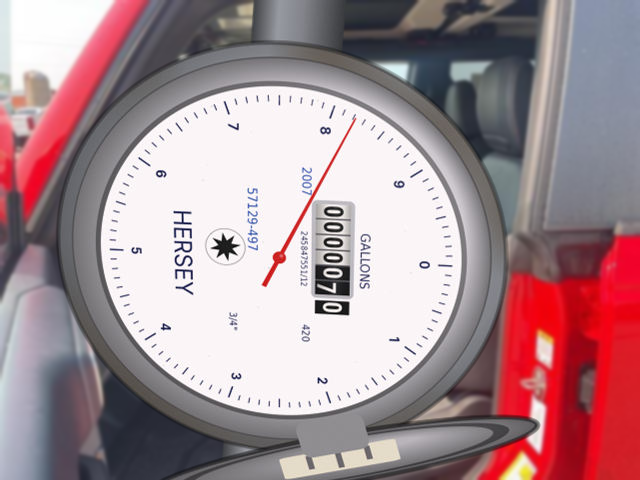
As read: 68.2 gal
